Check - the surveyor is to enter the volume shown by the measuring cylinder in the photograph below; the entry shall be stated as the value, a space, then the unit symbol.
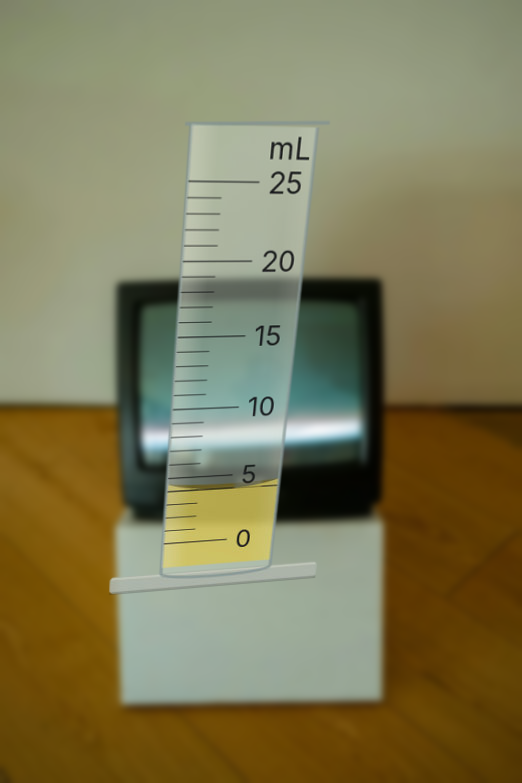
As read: 4 mL
